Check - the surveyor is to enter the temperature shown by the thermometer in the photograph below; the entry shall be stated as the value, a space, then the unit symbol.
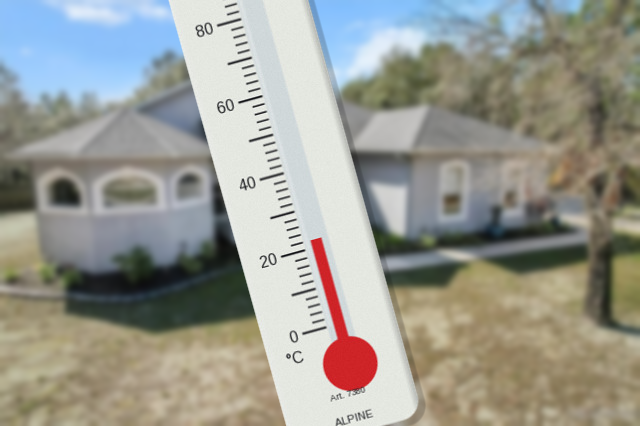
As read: 22 °C
